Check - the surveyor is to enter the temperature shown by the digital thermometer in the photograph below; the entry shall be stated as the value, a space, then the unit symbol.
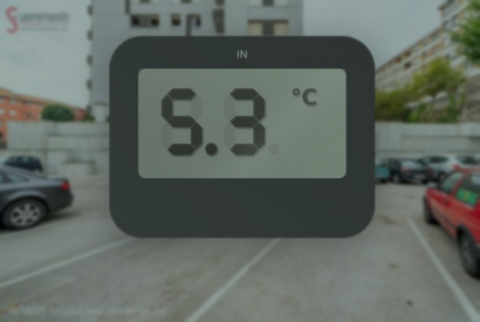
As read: 5.3 °C
